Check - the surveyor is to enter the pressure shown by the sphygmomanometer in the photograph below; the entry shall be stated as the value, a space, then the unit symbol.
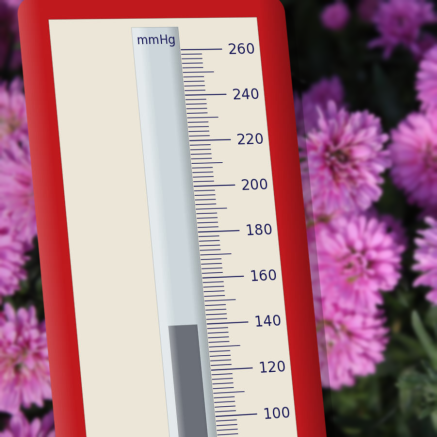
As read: 140 mmHg
